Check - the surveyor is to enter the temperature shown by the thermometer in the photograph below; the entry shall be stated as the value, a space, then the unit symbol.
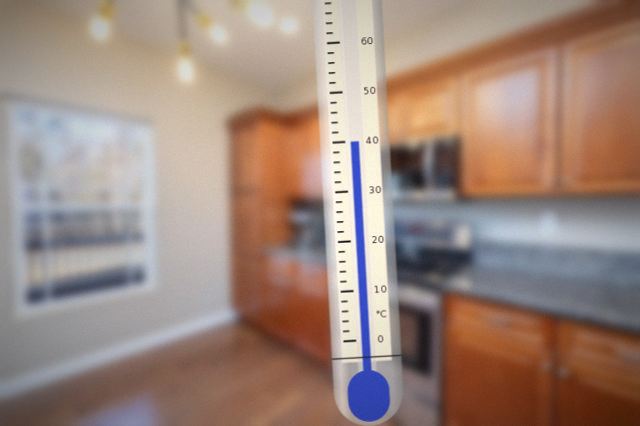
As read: 40 °C
